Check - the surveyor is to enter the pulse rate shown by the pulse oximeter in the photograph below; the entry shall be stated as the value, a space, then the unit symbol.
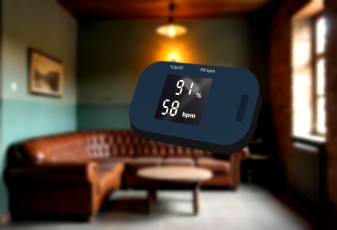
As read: 58 bpm
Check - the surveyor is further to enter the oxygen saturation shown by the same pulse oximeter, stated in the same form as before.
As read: 91 %
